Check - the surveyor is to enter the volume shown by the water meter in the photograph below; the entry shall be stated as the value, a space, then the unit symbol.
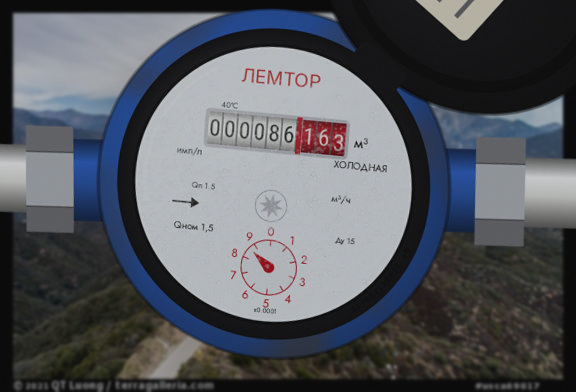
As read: 86.1628 m³
